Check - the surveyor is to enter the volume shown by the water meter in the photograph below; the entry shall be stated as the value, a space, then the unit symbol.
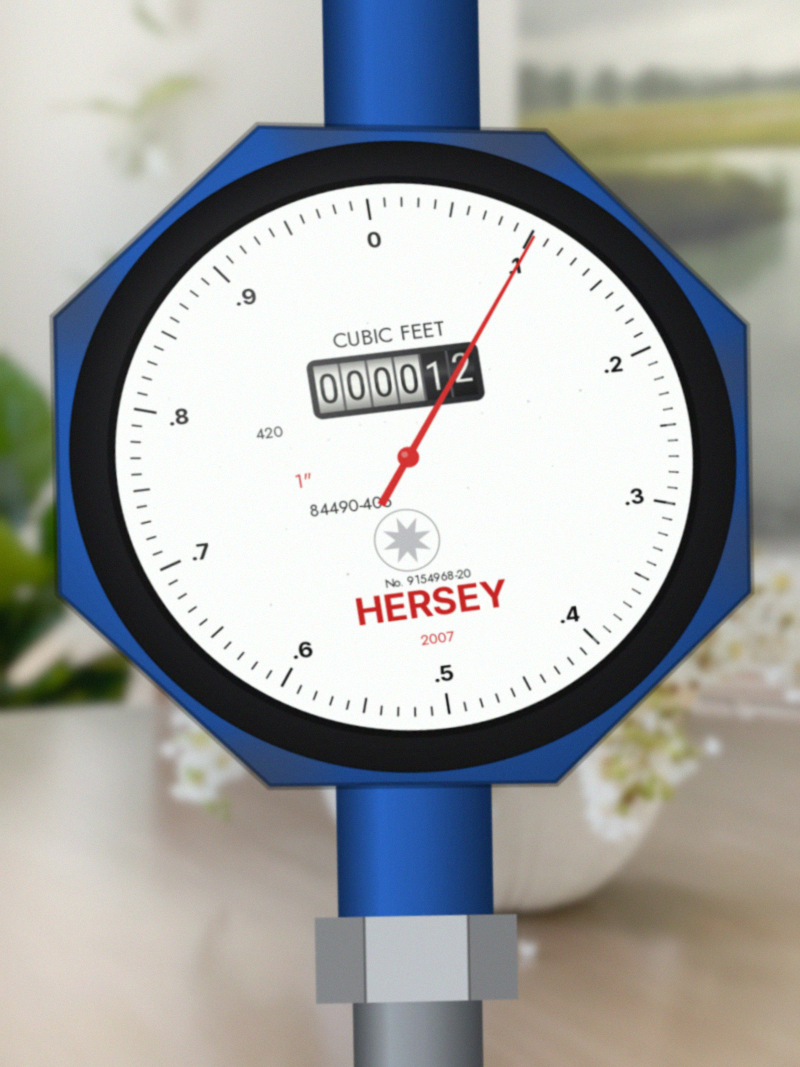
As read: 12.10 ft³
